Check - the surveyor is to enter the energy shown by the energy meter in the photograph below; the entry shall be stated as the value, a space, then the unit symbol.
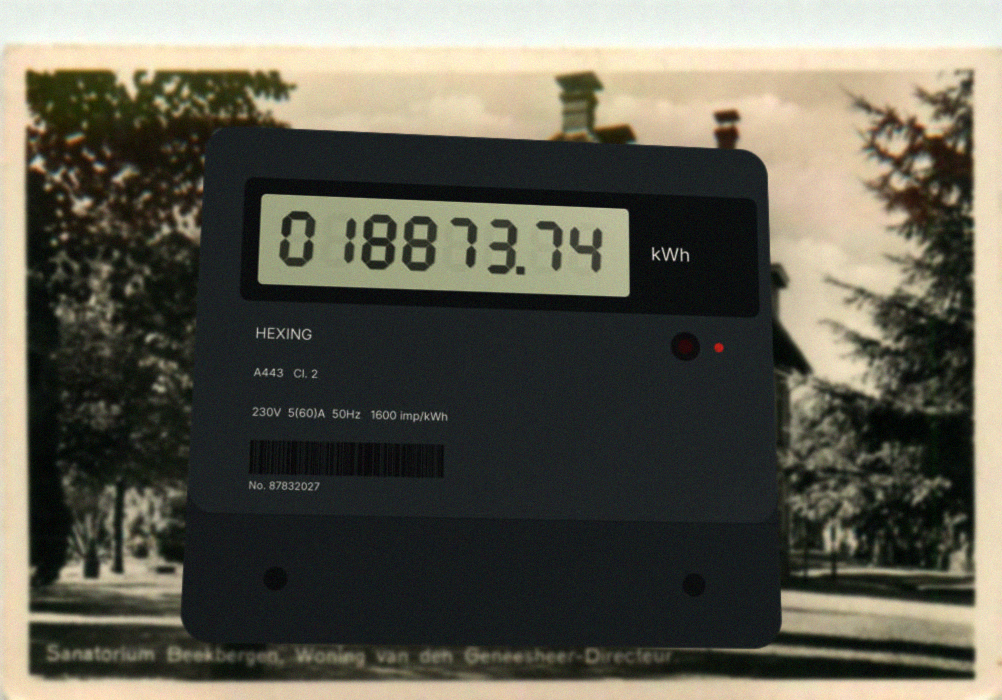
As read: 18873.74 kWh
